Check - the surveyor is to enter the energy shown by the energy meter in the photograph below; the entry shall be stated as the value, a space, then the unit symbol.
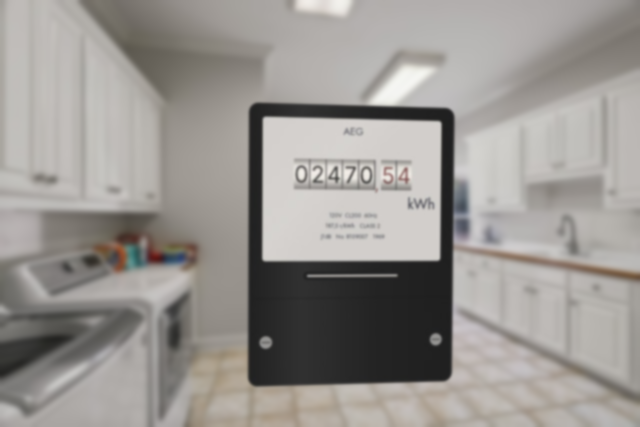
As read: 2470.54 kWh
